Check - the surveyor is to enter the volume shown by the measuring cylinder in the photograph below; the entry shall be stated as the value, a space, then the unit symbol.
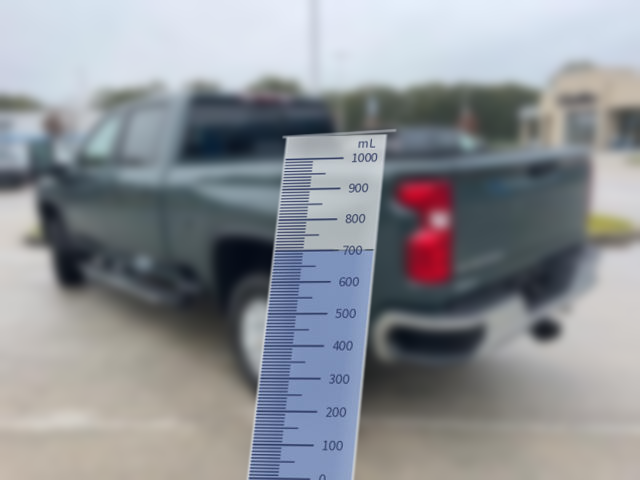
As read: 700 mL
